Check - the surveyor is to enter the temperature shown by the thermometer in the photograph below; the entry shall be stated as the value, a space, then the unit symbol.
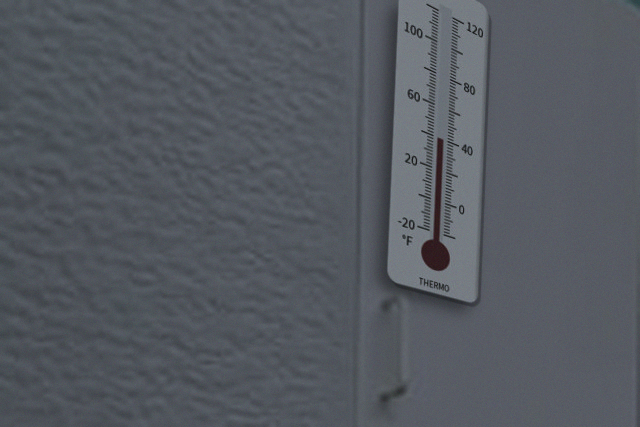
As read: 40 °F
